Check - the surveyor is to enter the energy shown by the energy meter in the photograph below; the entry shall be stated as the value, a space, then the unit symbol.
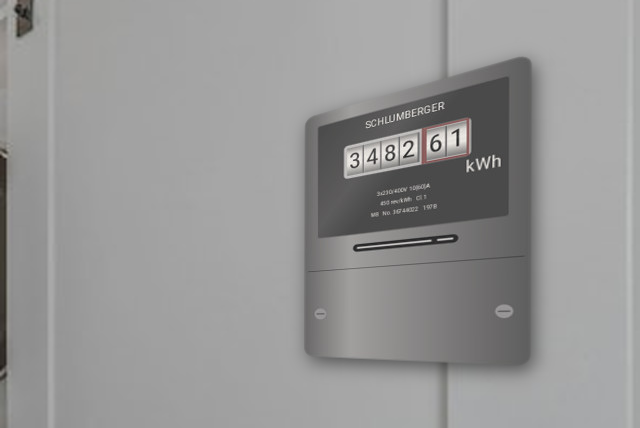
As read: 3482.61 kWh
